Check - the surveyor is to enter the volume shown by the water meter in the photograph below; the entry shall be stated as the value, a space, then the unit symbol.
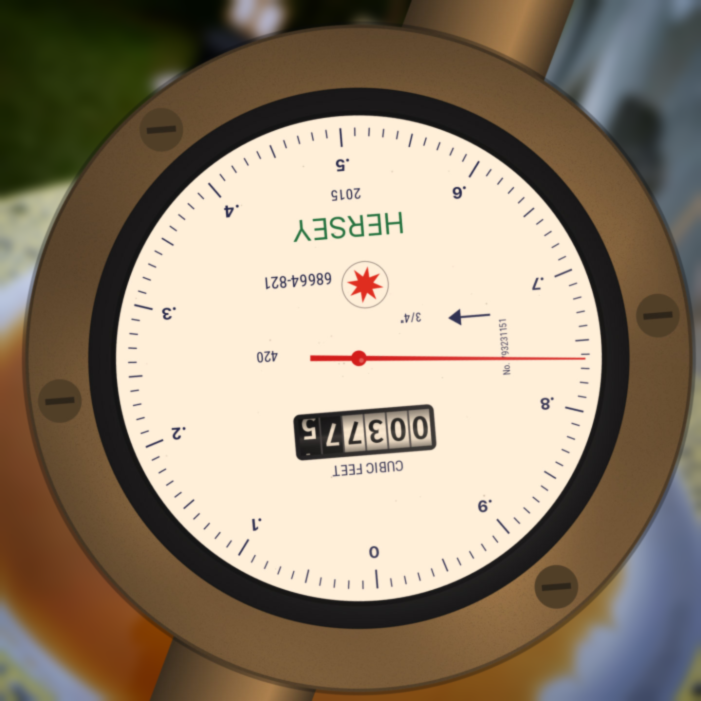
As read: 3774.76 ft³
